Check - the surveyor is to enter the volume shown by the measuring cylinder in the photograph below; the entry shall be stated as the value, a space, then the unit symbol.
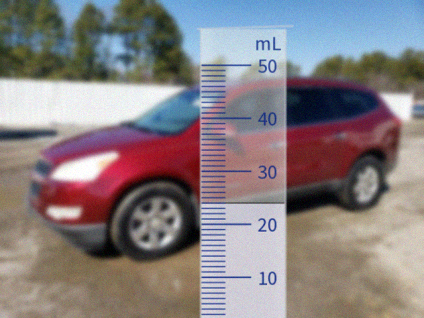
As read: 24 mL
